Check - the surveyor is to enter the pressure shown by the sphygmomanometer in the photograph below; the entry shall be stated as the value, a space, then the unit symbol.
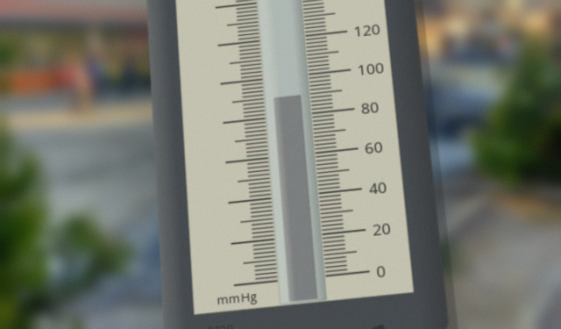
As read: 90 mmHg
